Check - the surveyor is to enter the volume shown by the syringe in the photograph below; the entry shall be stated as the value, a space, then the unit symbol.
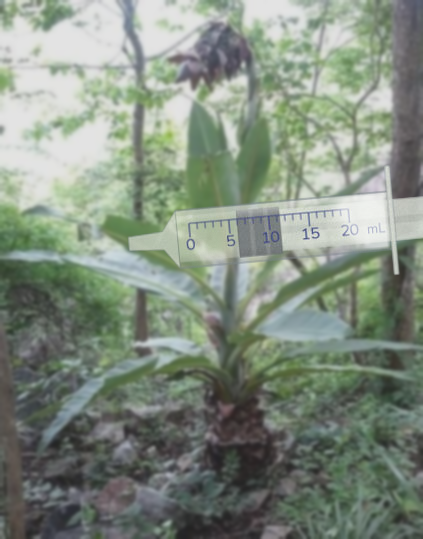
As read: 6 mL
